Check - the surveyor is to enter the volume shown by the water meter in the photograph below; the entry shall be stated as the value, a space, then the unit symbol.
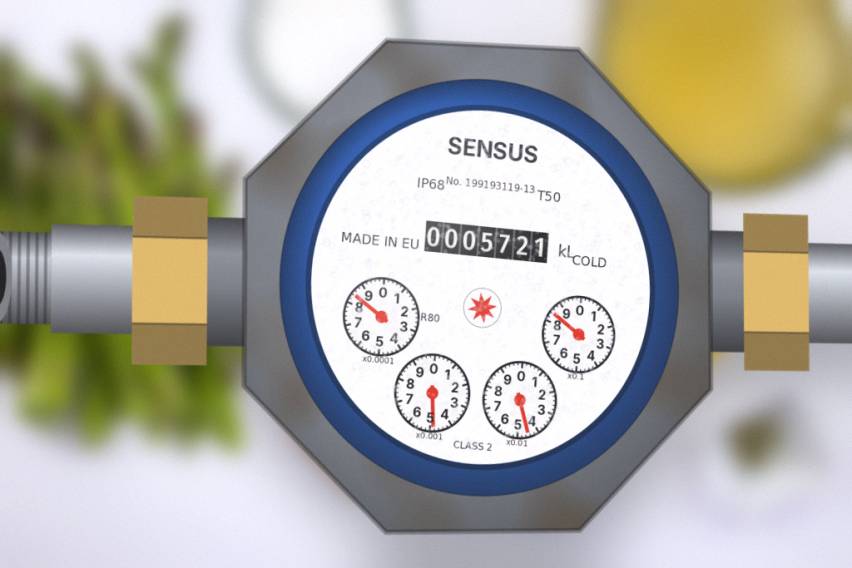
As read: 5721.8448 kL
